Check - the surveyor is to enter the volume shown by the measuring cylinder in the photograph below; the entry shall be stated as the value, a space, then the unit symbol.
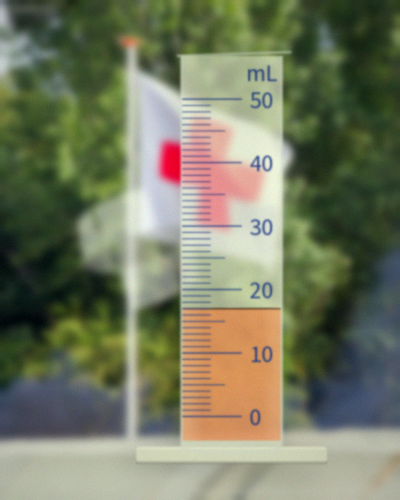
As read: 17 mL
